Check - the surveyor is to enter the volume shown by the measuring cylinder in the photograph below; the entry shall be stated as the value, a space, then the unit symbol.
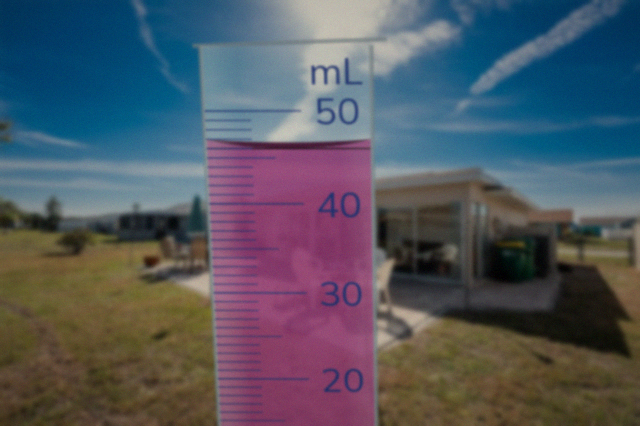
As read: 46 mL
